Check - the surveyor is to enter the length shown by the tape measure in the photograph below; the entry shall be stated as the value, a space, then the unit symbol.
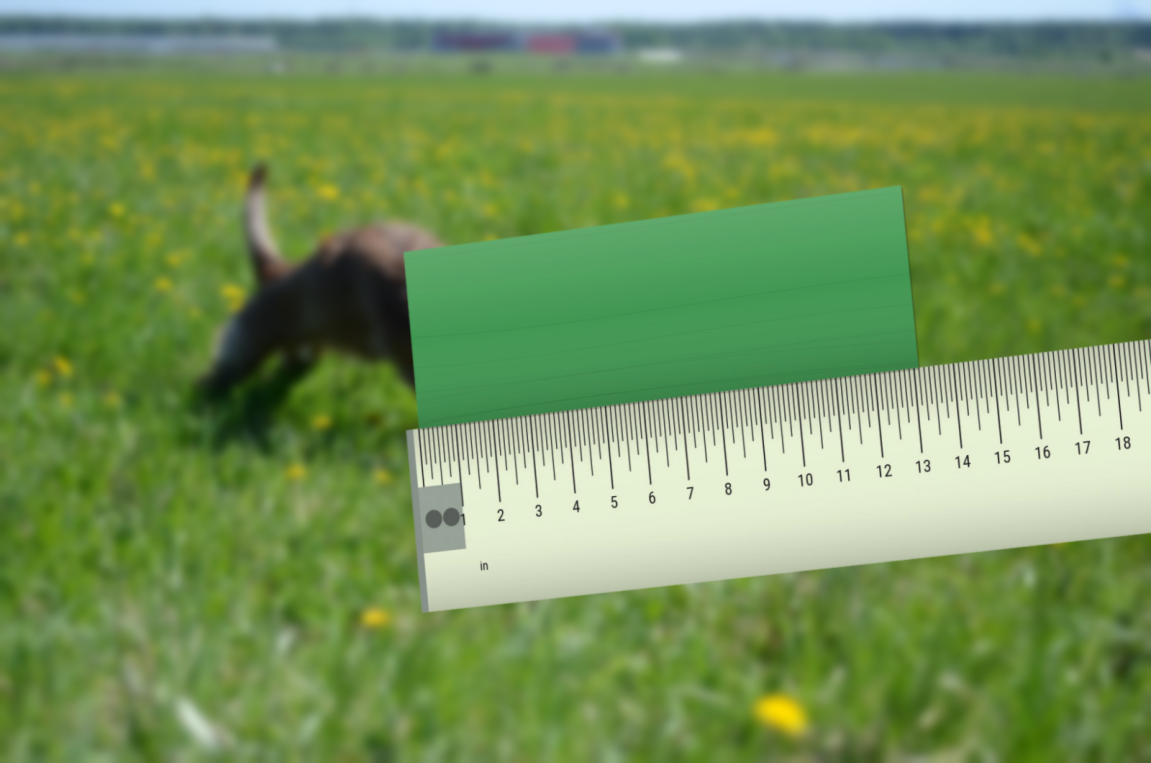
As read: 13.125 in
